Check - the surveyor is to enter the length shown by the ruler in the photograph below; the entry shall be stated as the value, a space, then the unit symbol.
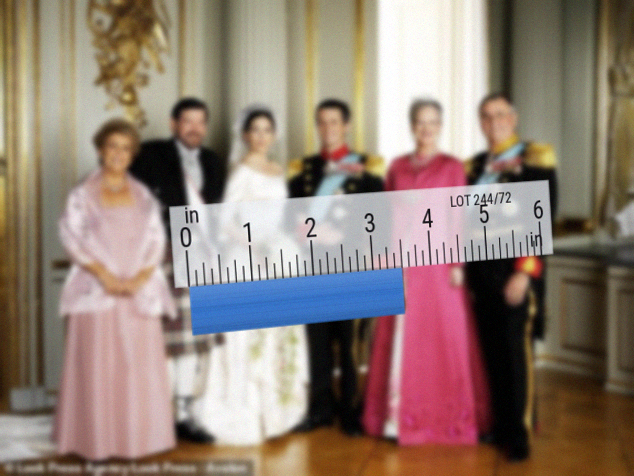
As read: 3.5 in
